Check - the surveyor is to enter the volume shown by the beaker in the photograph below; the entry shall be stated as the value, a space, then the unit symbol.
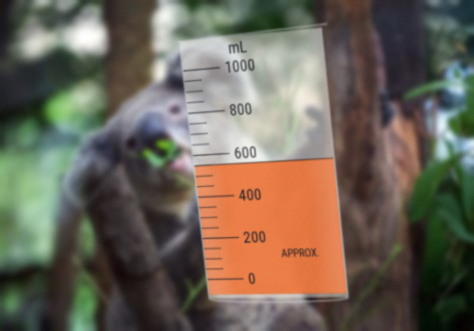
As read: 550 mL
